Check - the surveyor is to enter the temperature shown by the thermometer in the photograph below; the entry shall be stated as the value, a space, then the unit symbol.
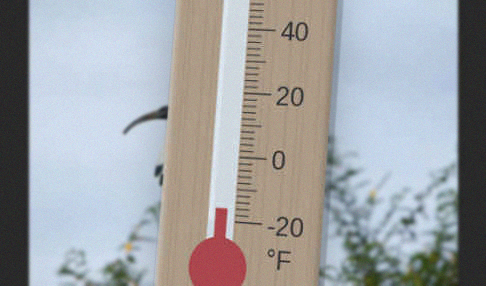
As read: -16 °F
